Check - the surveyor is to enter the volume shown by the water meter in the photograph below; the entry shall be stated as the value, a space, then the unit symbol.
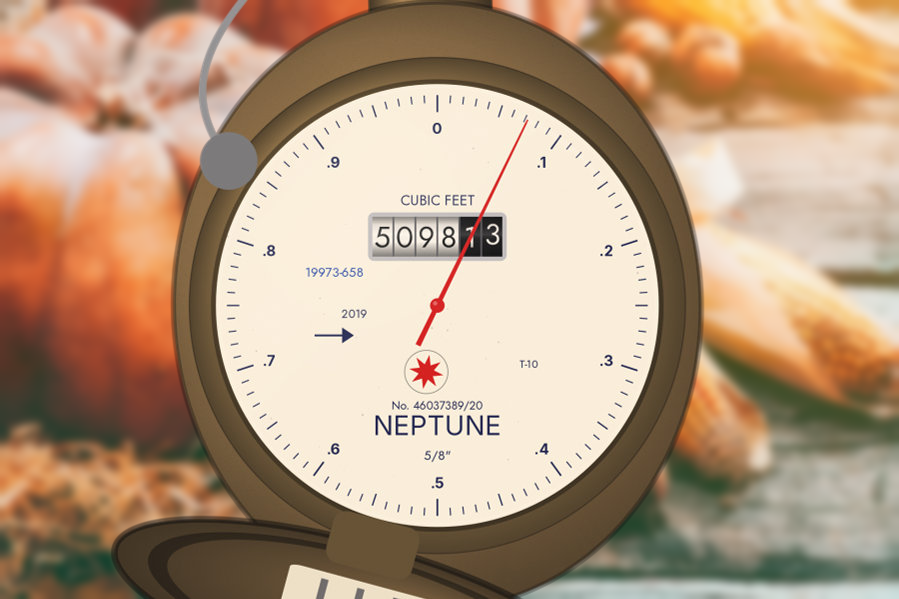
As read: 509813.07 ft³
